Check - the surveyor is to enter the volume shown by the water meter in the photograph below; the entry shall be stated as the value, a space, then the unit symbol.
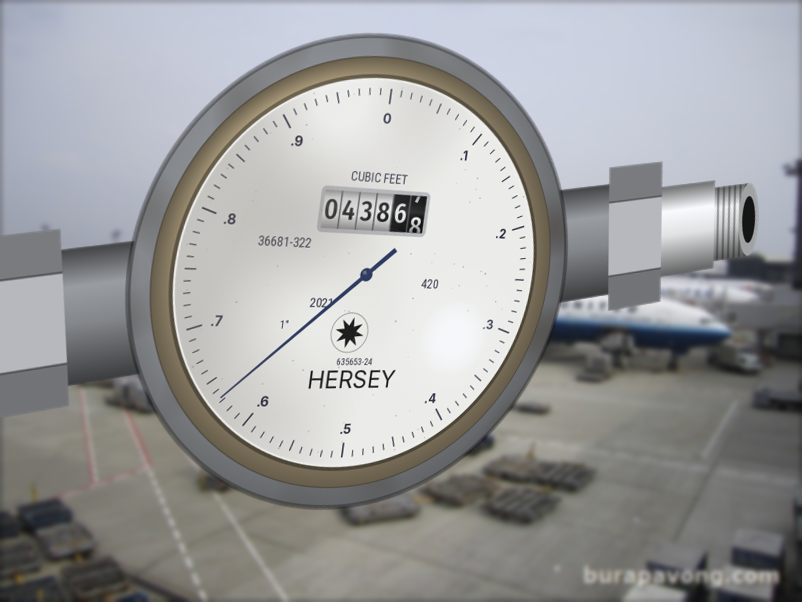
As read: 43867.63 ft³
